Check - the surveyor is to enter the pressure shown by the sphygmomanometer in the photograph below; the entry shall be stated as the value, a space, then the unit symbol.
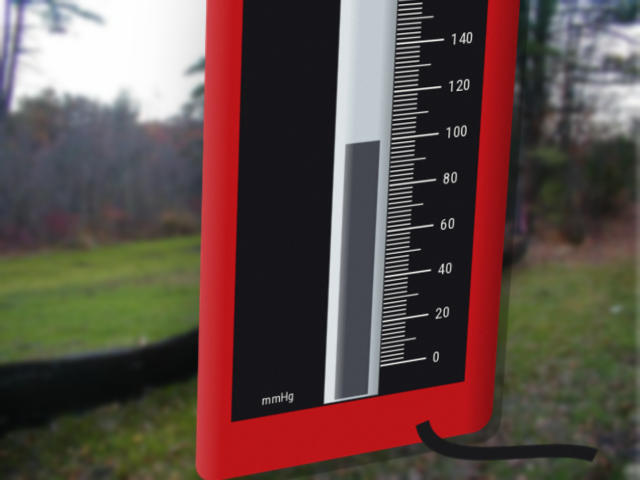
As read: 100 mmHg
